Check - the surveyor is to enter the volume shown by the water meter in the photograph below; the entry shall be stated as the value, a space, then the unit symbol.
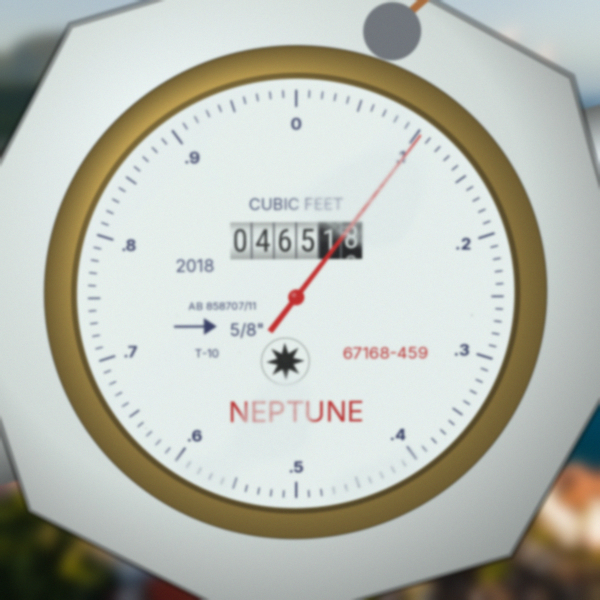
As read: 46518.10 ft³
